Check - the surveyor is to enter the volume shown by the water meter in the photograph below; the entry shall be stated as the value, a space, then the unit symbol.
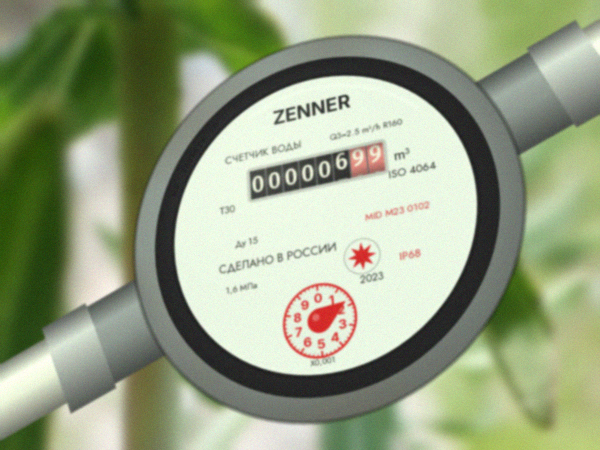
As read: 6.991 m³
